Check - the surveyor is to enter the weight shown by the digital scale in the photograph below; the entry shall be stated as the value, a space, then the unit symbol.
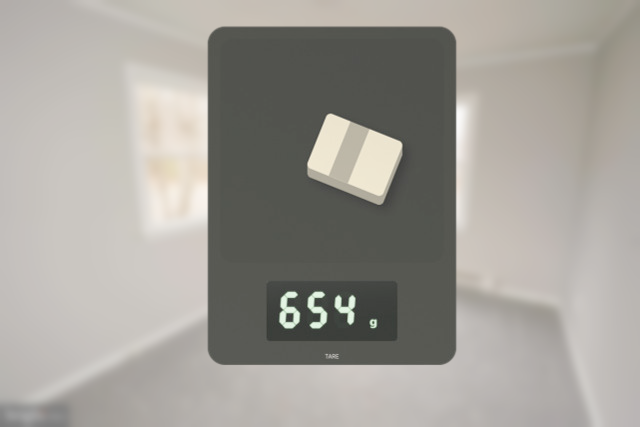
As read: 654 g
